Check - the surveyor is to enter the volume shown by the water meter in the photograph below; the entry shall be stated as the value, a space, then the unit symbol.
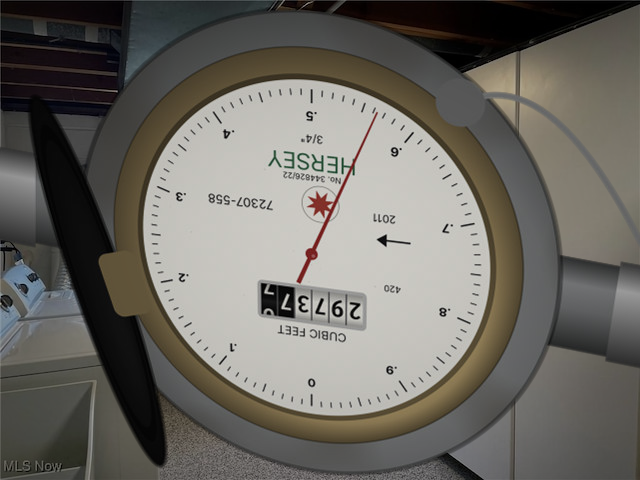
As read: 297376.56 ft³
